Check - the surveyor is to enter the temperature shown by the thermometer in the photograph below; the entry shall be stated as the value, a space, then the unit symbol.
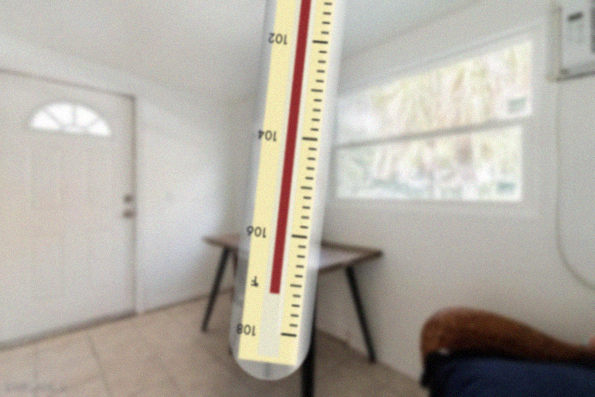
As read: 107.2 °F
